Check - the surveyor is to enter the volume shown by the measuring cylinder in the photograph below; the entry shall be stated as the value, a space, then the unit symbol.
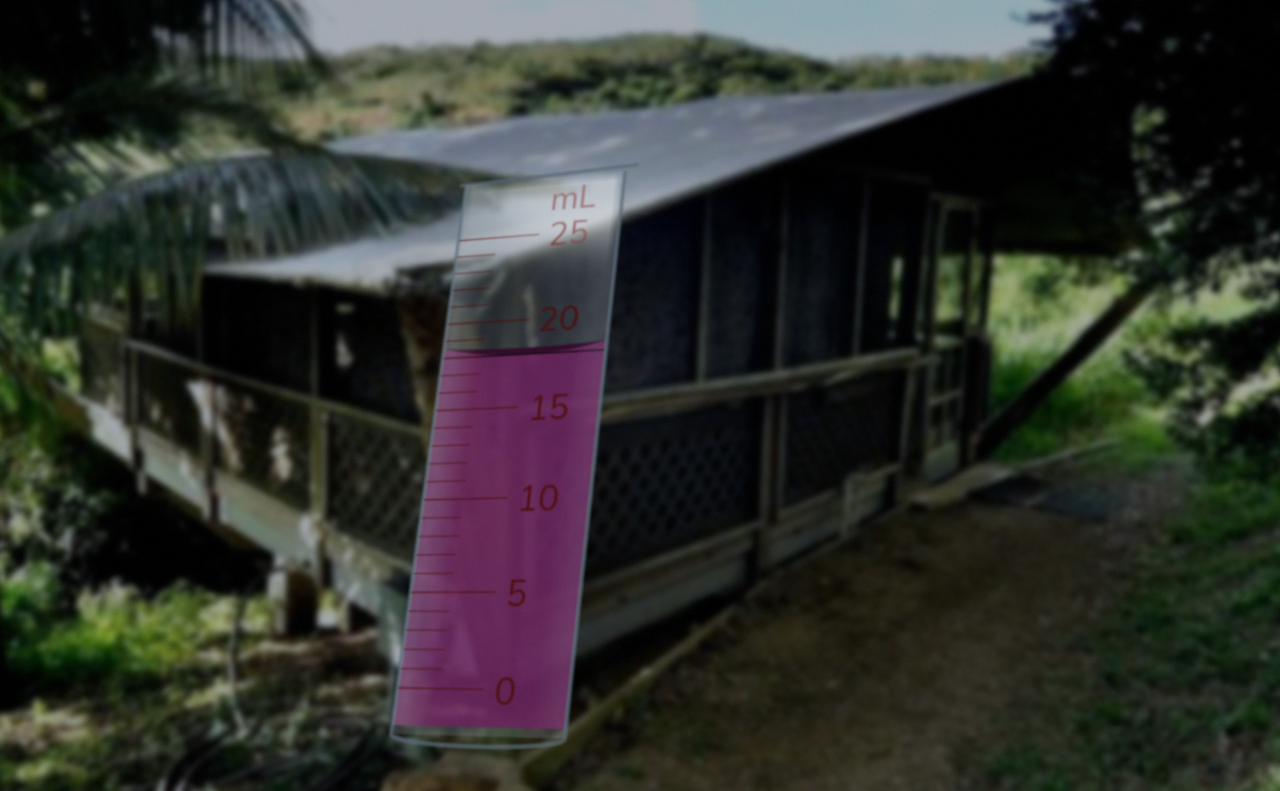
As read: 18 mL
